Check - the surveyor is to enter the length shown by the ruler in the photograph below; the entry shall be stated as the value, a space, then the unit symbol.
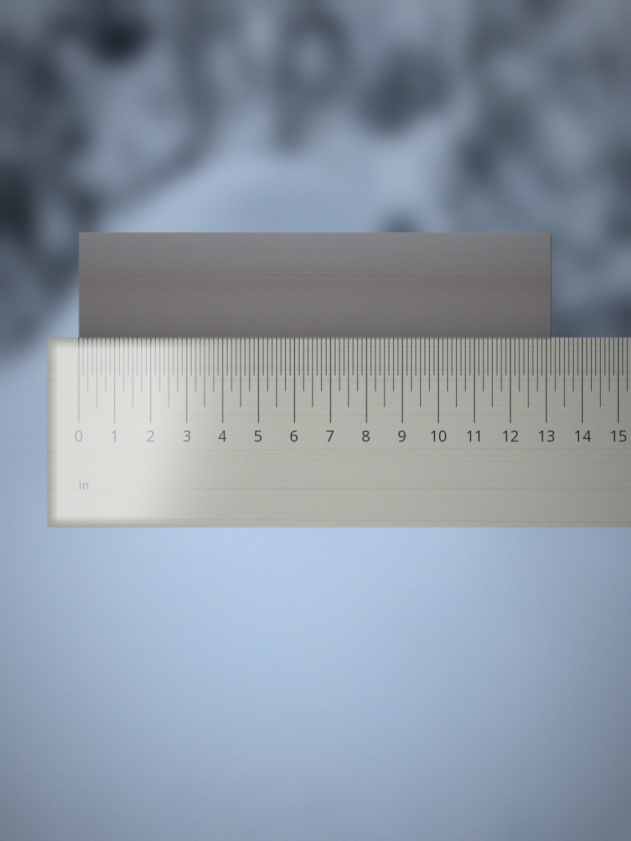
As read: 13.125 in
